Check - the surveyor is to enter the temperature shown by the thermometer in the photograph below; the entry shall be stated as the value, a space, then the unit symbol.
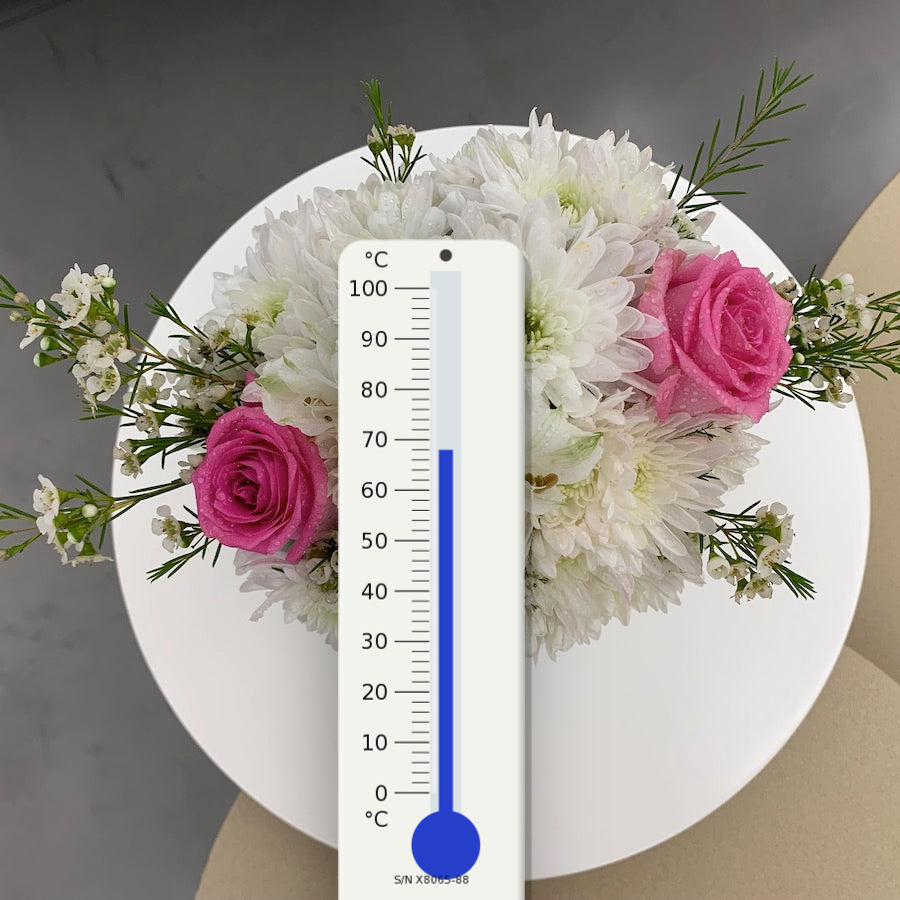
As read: 68 °C
